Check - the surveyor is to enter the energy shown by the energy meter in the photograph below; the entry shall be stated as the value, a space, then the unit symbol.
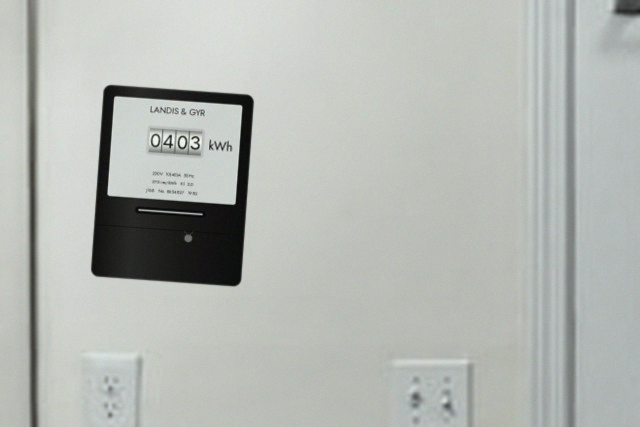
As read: 403 kWh
